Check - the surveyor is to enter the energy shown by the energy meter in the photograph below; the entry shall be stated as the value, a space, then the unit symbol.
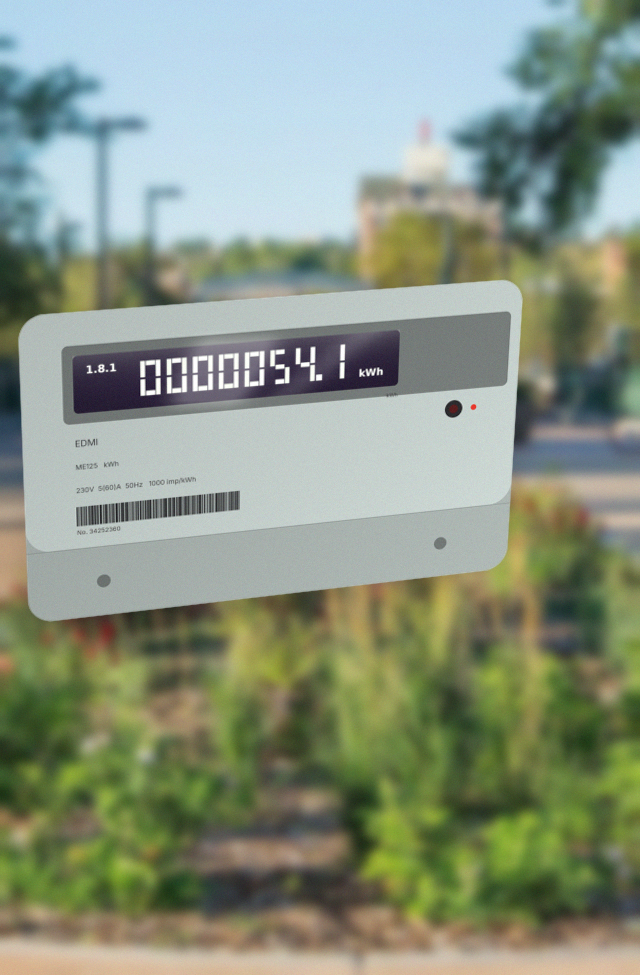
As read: 54.1 kWh
